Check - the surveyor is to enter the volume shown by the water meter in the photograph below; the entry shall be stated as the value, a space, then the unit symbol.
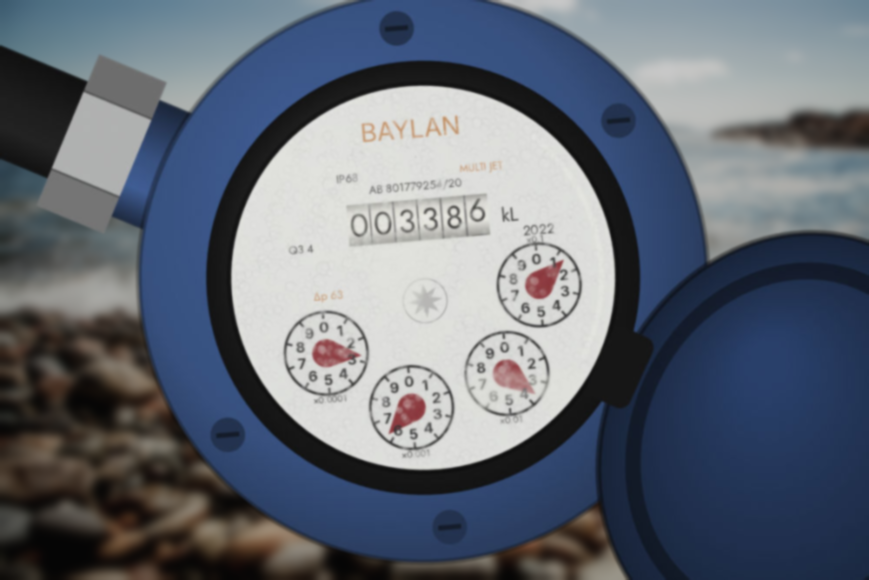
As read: 3386.1362 kL
